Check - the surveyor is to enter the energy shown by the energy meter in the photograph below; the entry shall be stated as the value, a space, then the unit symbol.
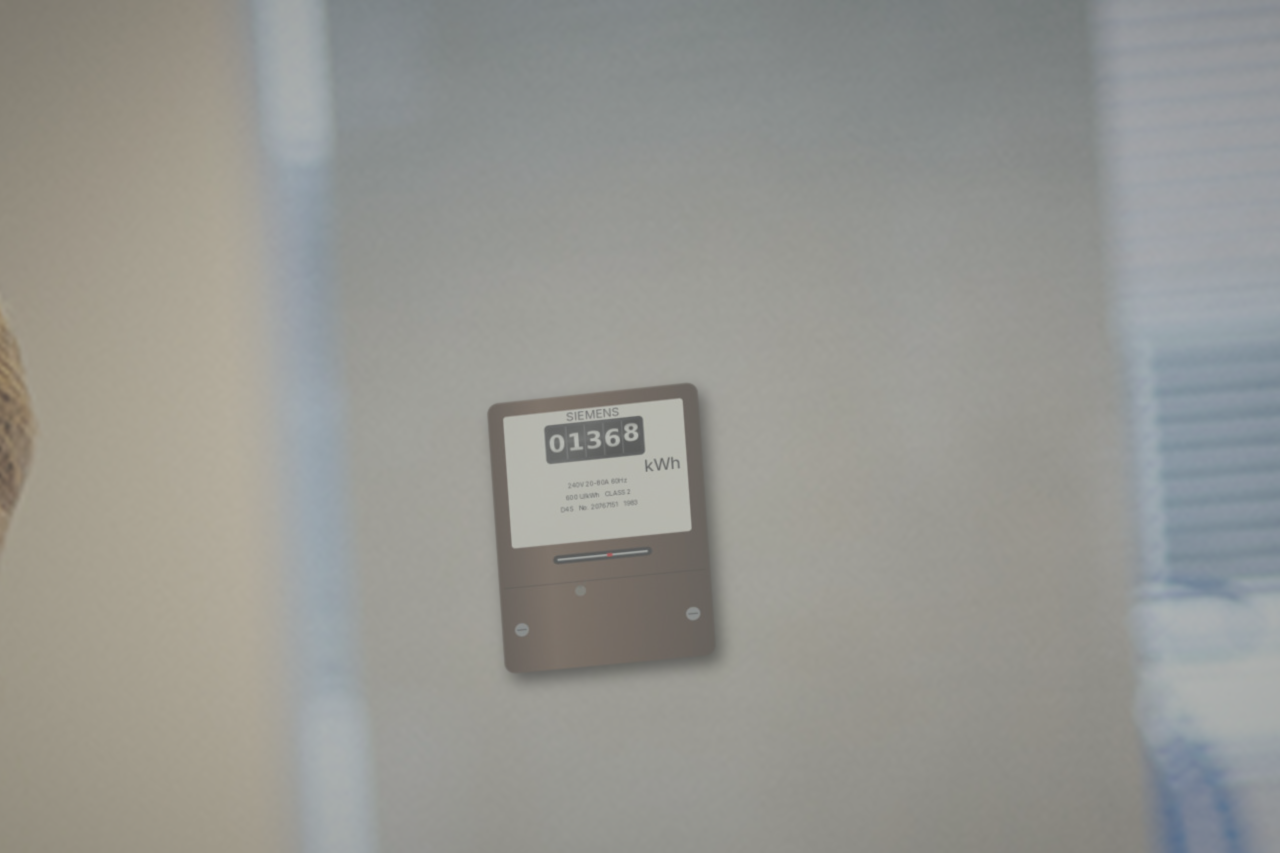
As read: 1368 kWh
